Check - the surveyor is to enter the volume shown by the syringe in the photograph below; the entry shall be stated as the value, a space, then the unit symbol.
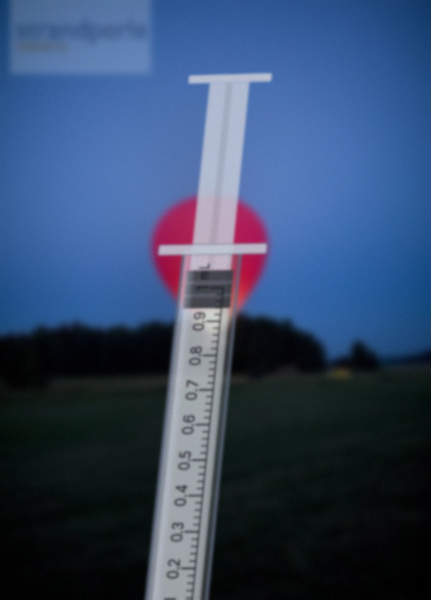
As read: 0.94 mL
